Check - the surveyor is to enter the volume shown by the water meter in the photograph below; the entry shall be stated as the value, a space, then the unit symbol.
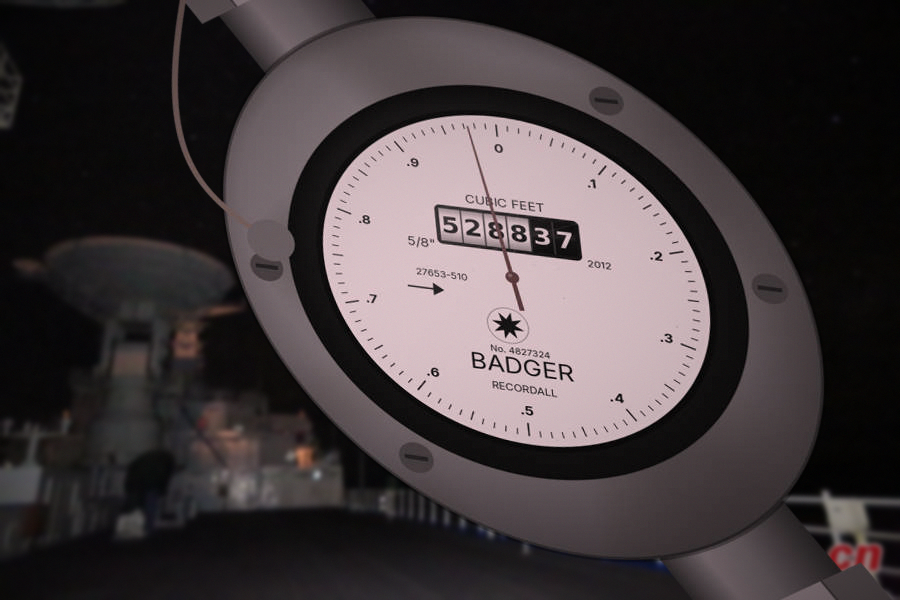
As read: 528836.97 ft³
